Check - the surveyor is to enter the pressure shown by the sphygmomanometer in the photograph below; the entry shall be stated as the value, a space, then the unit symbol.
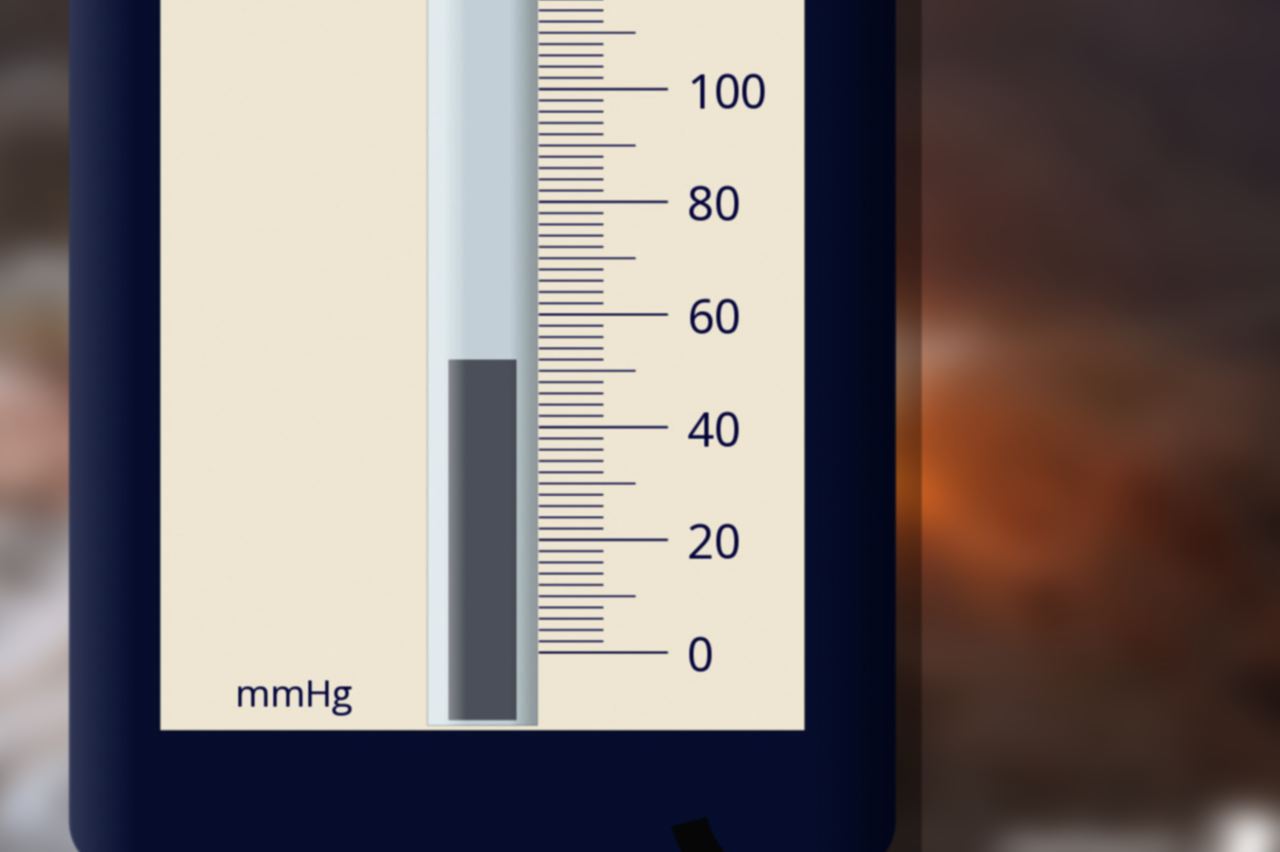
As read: 52 mmHg
